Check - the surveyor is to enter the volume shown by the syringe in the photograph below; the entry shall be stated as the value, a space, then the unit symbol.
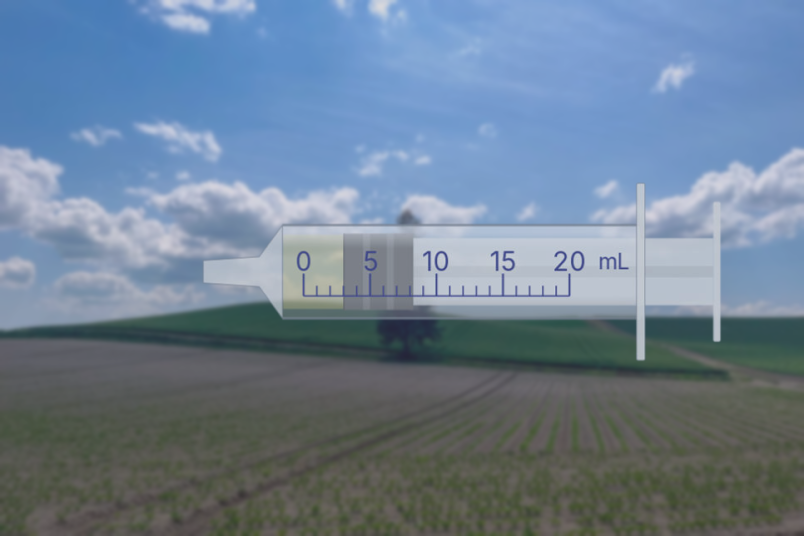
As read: 3 mL
